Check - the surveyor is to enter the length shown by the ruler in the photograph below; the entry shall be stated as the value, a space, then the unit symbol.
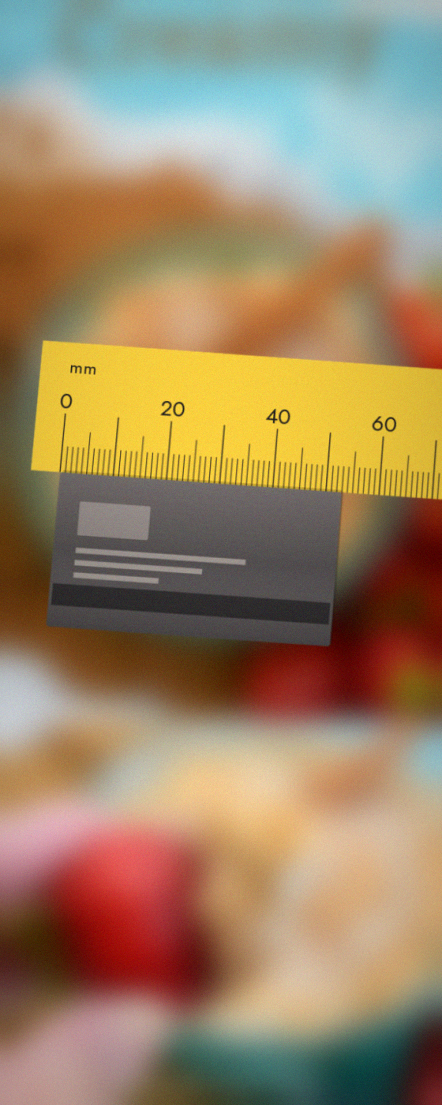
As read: 53 mm
